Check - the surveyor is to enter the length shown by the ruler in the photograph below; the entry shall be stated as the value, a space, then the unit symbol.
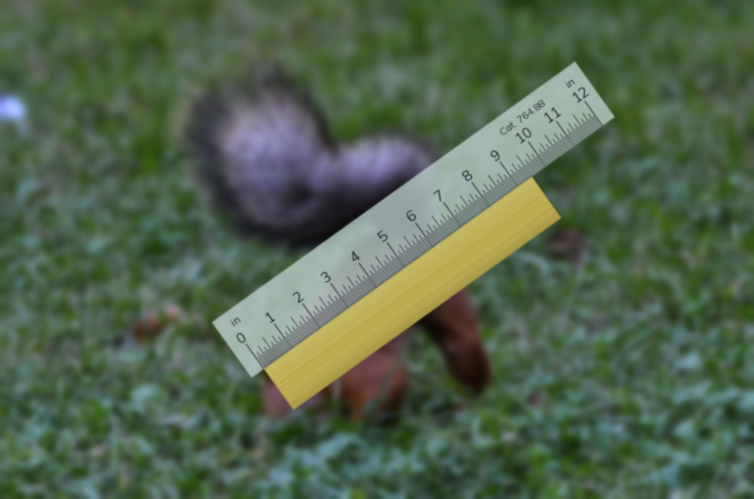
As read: 9.5 in
